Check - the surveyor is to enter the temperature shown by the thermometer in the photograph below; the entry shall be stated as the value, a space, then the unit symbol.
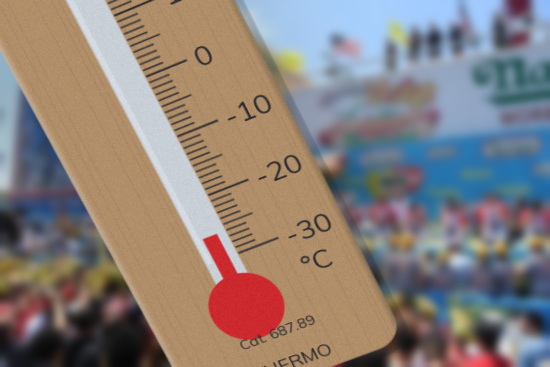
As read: -26 °C
